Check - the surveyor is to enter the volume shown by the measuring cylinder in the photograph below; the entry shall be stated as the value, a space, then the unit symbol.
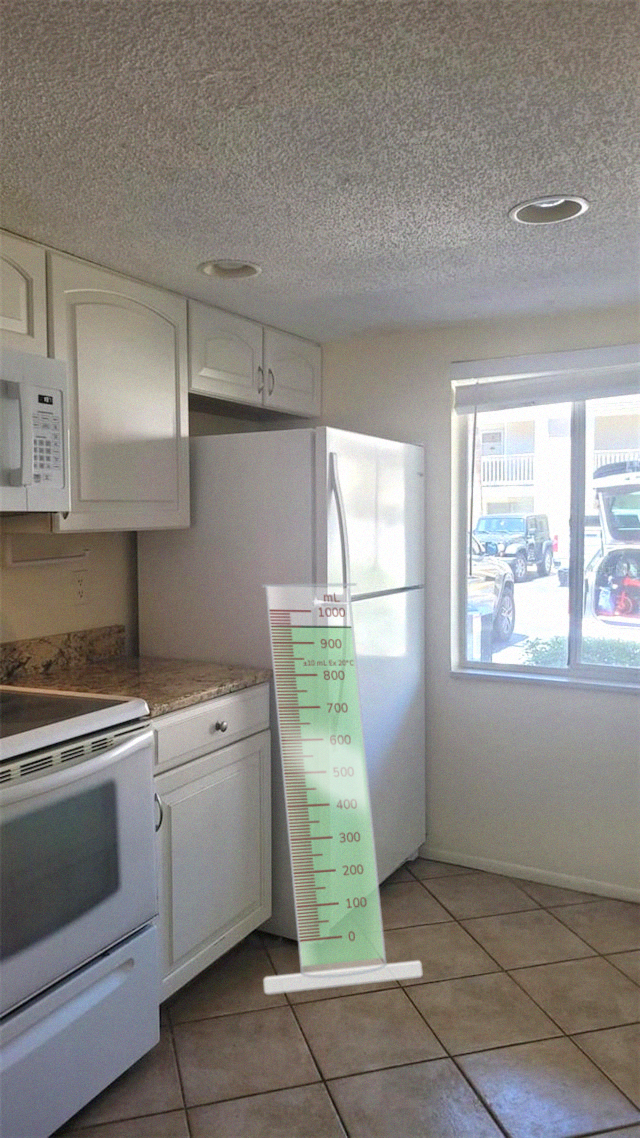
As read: 950 mL
